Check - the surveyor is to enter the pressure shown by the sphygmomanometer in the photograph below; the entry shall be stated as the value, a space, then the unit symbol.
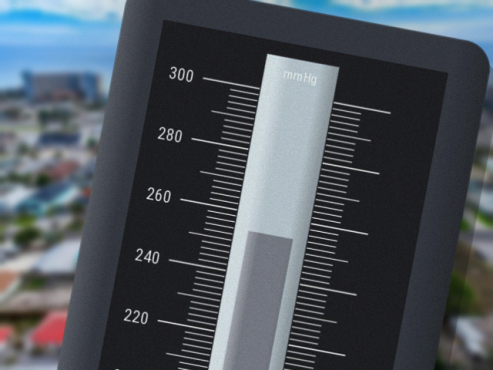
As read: 254 mmHg
